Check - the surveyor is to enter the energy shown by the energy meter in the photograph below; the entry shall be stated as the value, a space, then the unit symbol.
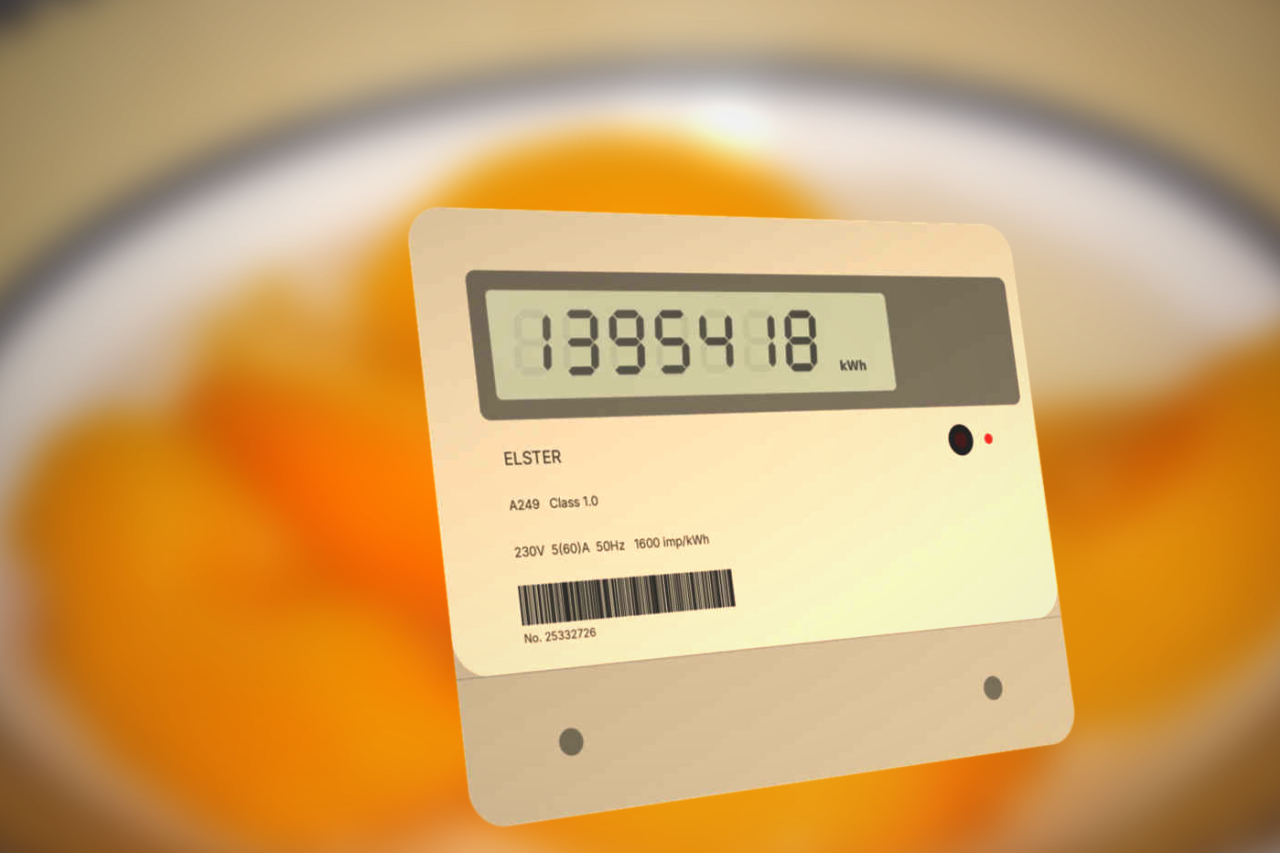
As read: 1395418 kWh
